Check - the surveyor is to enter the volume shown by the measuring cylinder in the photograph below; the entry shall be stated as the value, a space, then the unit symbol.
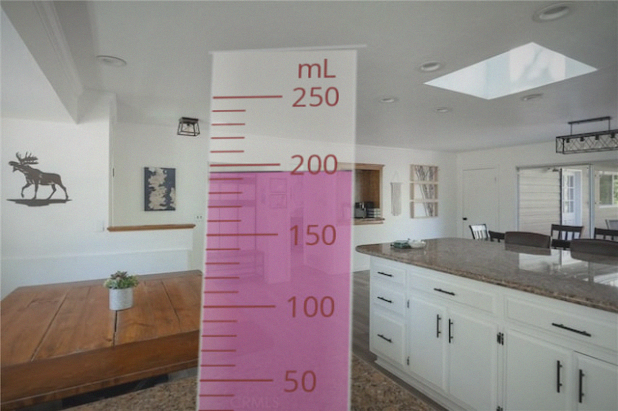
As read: 195 mL
